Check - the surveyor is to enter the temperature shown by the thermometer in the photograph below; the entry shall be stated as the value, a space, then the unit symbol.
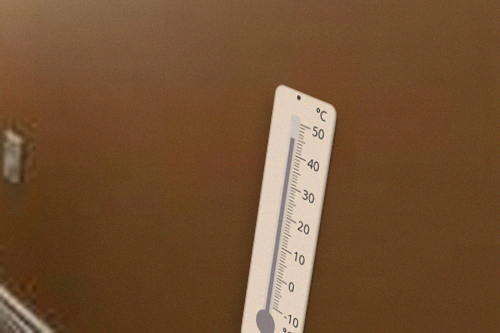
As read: 45 °C
